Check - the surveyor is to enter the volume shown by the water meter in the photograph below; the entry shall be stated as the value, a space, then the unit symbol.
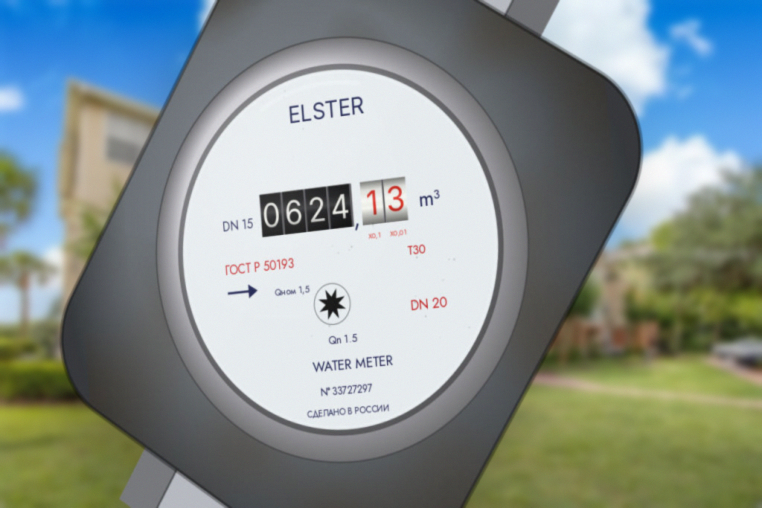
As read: 624.13 m³
